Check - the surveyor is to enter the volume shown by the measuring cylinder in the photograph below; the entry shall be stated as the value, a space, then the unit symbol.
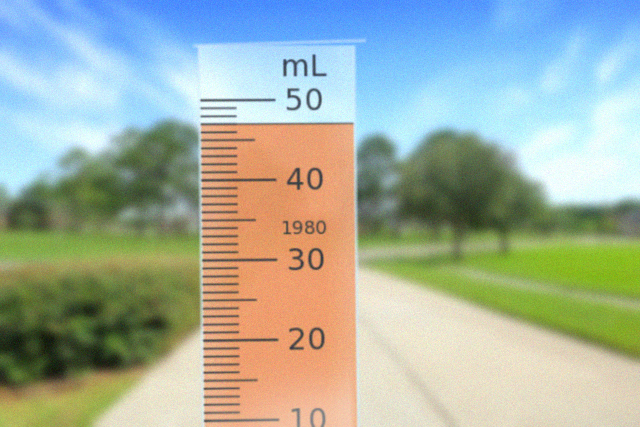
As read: 47 mL
